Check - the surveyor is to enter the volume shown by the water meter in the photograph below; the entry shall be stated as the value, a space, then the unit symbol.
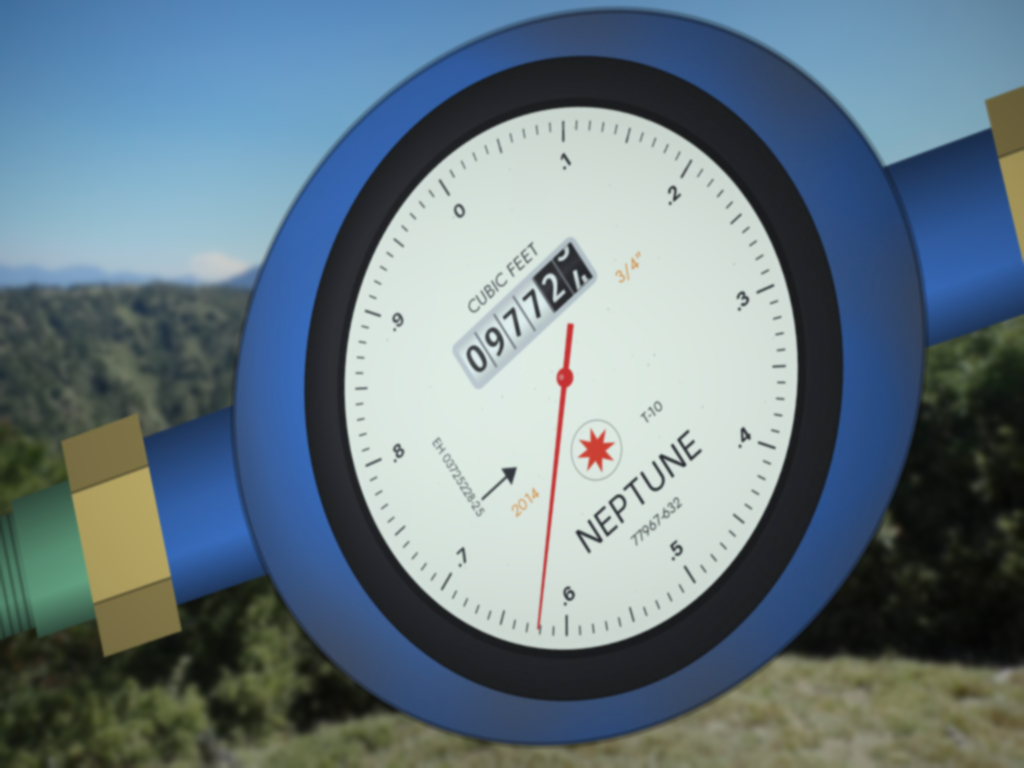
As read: 97723.62 ft³
